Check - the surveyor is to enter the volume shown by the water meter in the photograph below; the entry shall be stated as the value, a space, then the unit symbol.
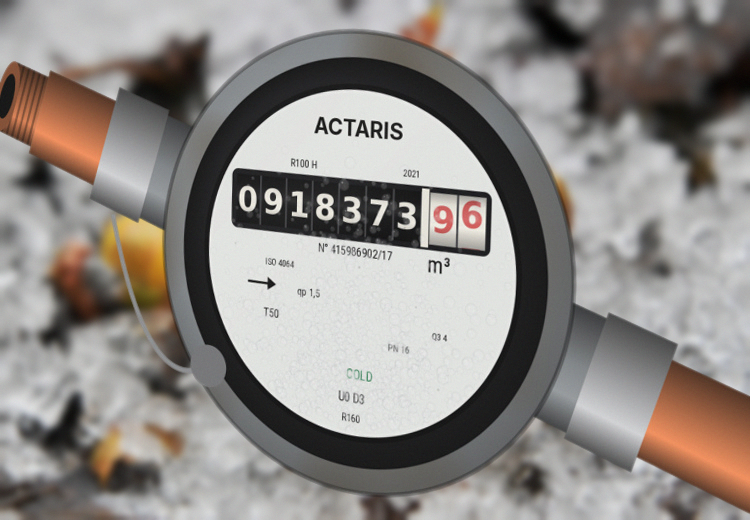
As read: 918373.96 m³
